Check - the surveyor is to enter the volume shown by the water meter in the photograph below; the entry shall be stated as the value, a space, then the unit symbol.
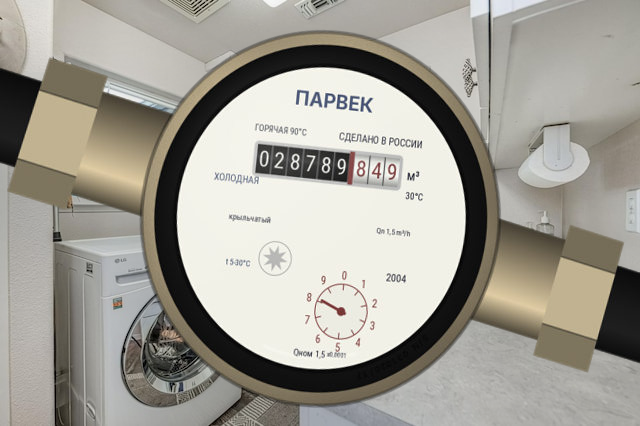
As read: 28789.8498 m³
